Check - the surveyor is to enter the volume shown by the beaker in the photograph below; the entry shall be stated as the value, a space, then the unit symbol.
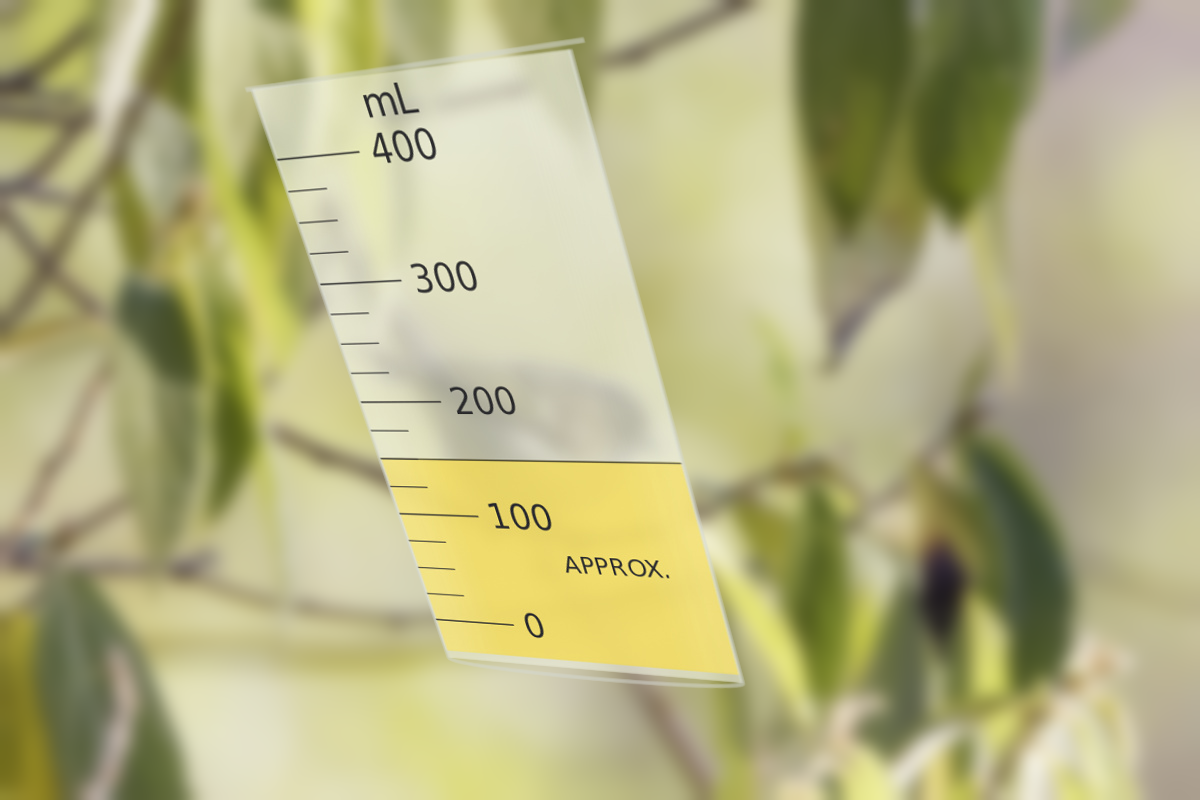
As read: 150 mL
